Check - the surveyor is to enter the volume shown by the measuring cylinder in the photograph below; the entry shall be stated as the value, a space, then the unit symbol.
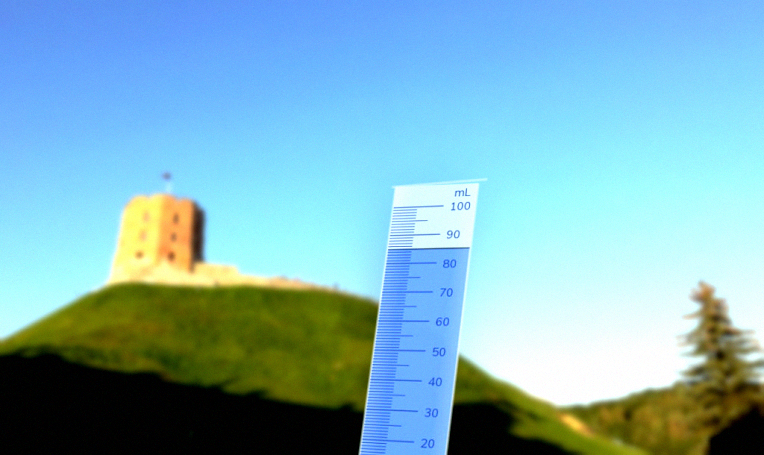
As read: 85 mL
